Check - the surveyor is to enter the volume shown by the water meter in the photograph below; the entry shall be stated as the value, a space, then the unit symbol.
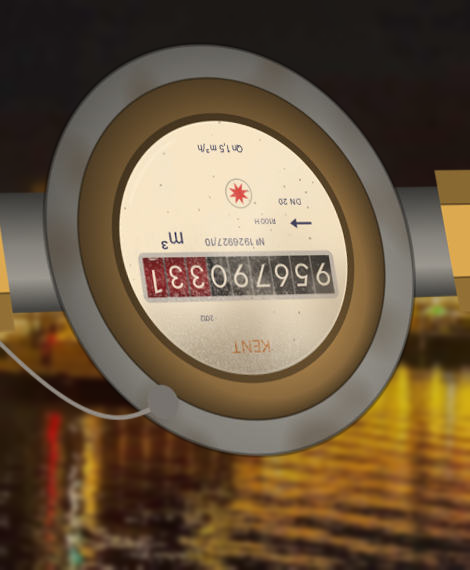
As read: 956790.331 m³
